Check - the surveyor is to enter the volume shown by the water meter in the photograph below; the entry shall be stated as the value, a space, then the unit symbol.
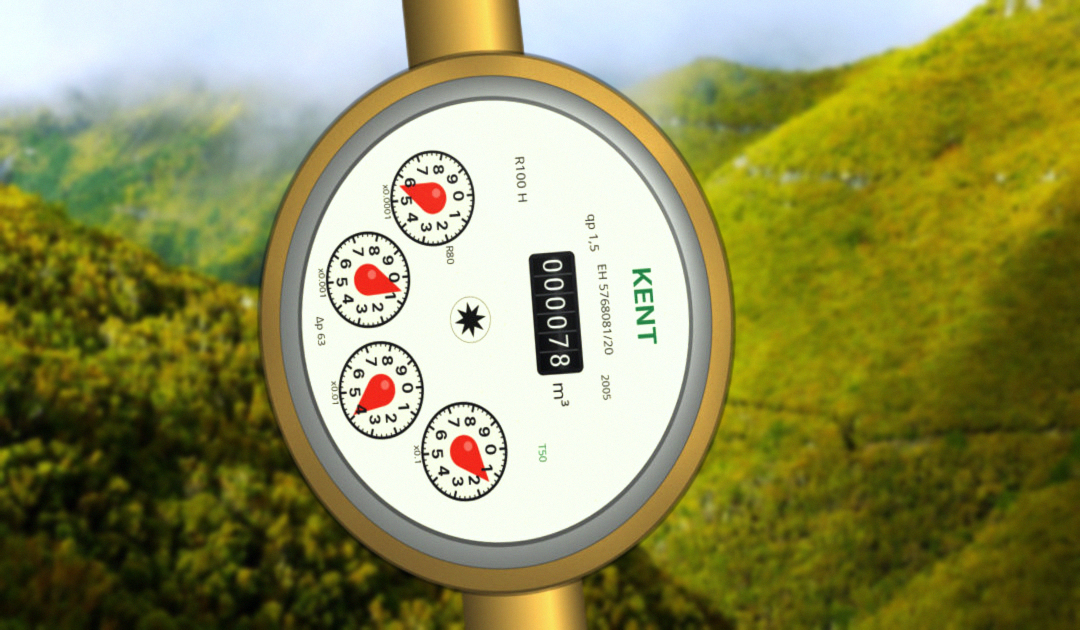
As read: 78.1405 m³
